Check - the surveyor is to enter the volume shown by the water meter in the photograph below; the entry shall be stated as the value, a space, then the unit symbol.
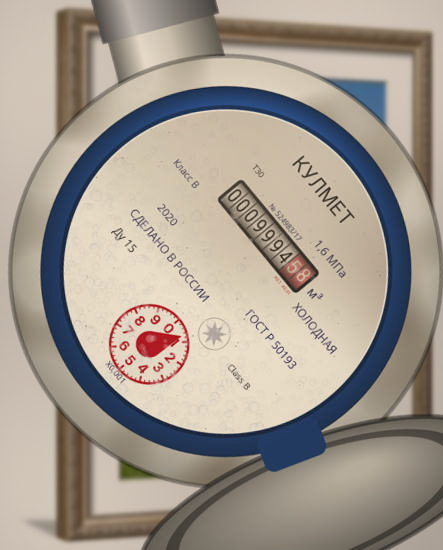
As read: 9994.580 m³
